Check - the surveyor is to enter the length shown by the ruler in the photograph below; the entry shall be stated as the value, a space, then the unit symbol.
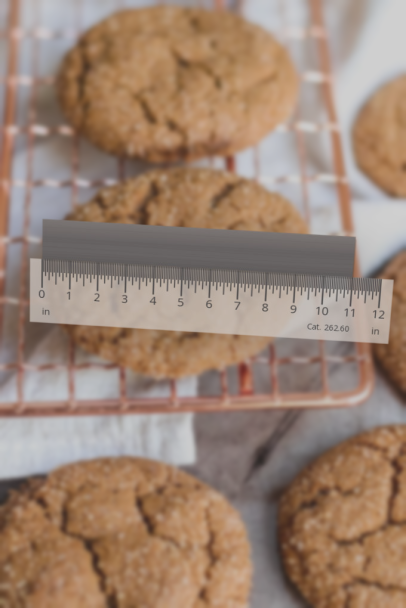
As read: 11 in
